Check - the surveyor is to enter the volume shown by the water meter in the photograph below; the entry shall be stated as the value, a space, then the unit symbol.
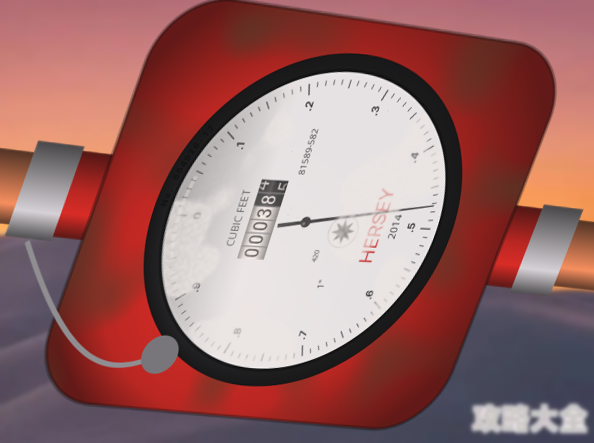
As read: 384.47 ft³
